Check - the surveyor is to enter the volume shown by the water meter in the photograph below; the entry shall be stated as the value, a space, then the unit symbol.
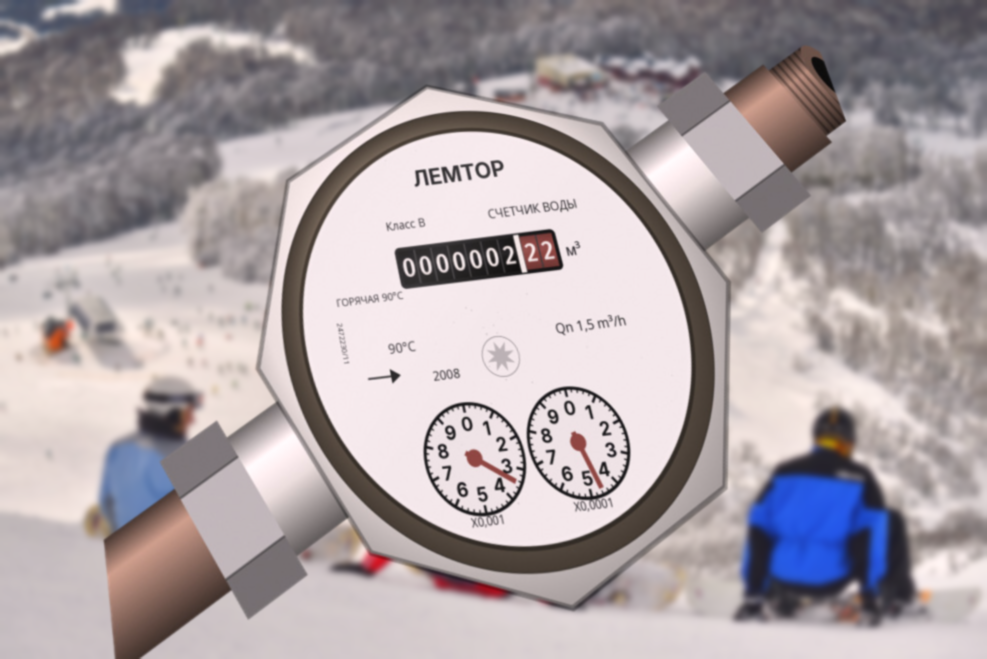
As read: 2.2234 m³
